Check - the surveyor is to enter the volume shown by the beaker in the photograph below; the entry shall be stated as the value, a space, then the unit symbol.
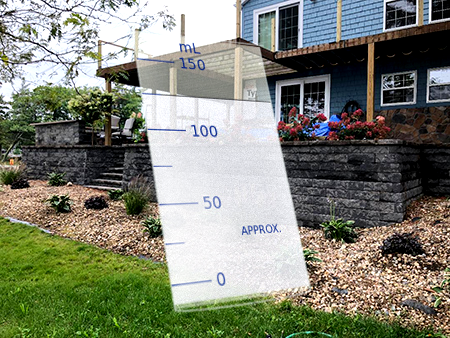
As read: 125 mL
